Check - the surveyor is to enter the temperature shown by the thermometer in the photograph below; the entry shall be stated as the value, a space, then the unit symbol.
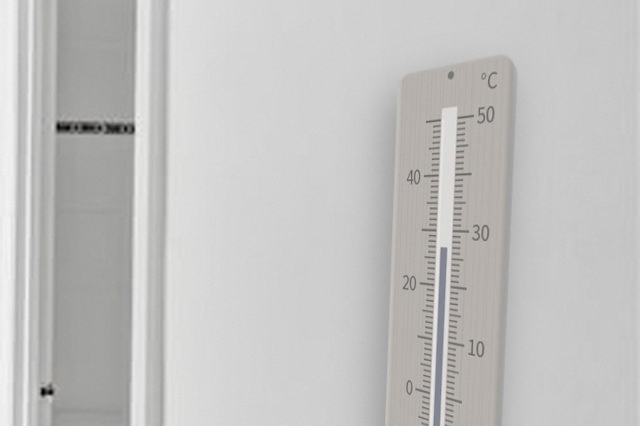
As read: 27 °C
